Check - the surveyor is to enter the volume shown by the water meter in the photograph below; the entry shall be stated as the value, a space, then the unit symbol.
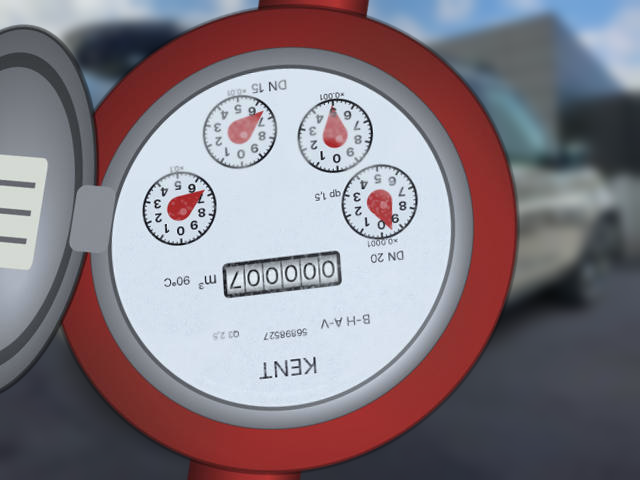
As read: 7.6649 m³
